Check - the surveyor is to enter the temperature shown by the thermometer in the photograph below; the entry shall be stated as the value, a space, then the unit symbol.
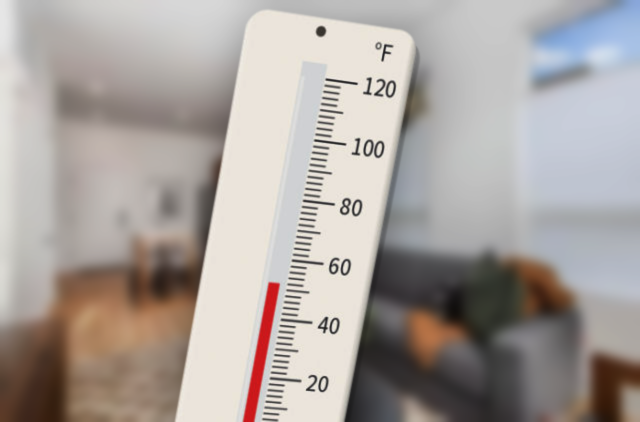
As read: 52 °F
